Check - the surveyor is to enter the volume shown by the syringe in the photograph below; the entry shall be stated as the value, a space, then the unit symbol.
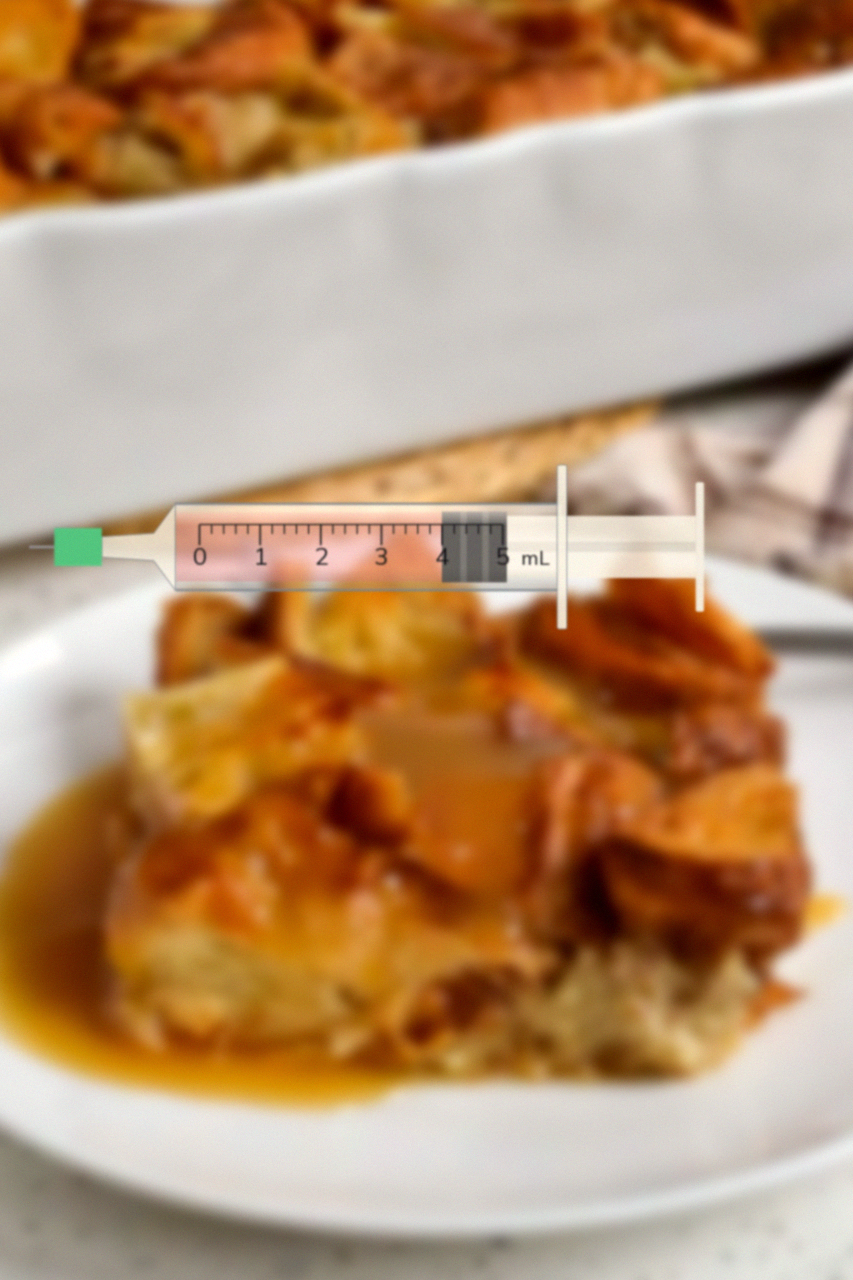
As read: 4 mL
